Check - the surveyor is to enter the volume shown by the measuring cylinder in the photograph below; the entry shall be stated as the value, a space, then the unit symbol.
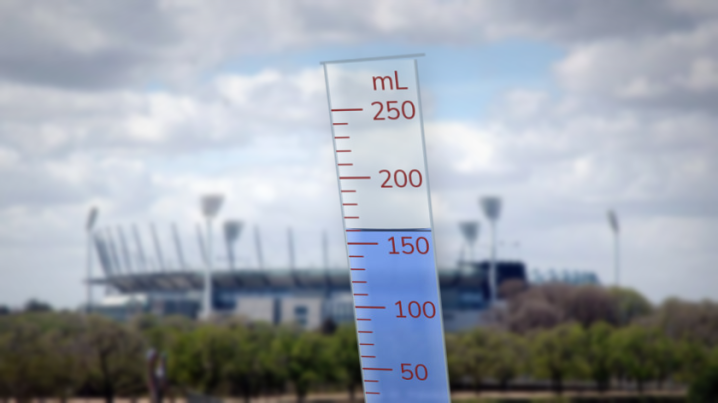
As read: 160 mL
